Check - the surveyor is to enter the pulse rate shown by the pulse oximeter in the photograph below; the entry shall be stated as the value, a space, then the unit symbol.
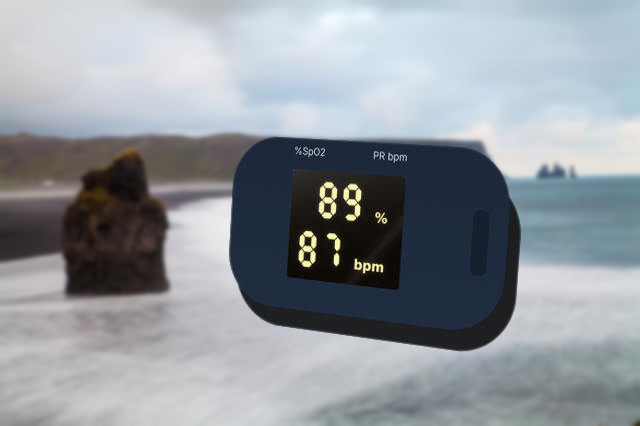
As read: 87 bpm
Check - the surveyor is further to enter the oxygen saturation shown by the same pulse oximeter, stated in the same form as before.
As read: 89 %
